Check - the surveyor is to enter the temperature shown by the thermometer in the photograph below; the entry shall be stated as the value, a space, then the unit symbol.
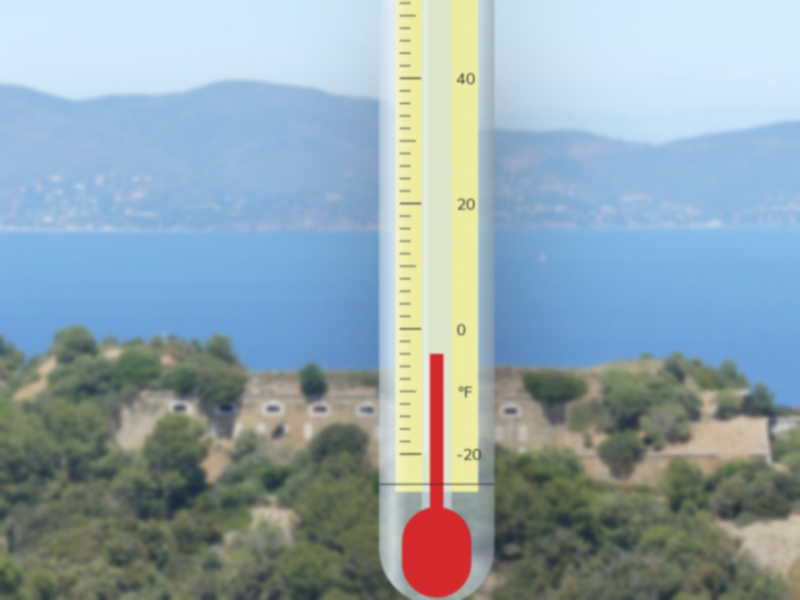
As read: -4 °F
